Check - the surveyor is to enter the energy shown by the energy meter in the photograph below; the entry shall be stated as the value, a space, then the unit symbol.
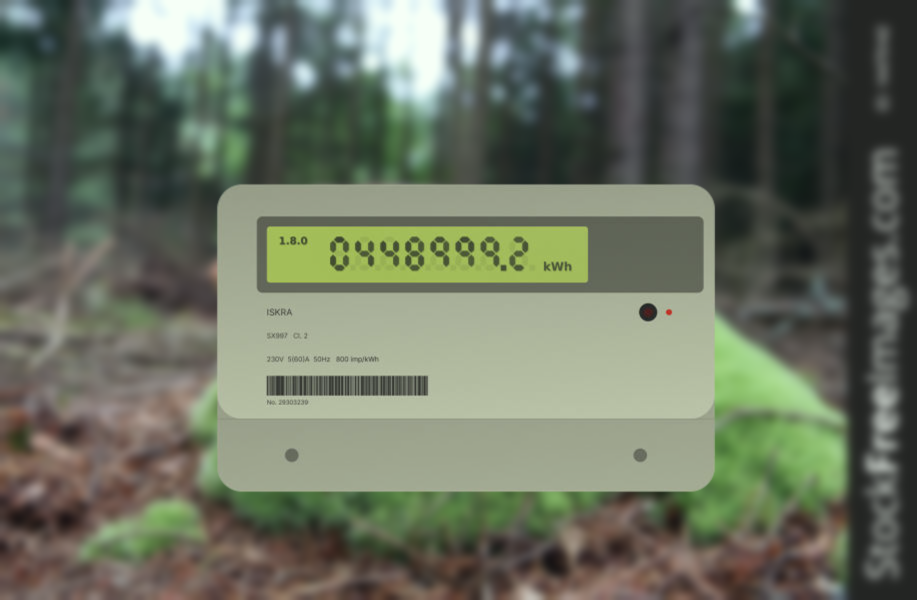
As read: 448999.2 kWh
